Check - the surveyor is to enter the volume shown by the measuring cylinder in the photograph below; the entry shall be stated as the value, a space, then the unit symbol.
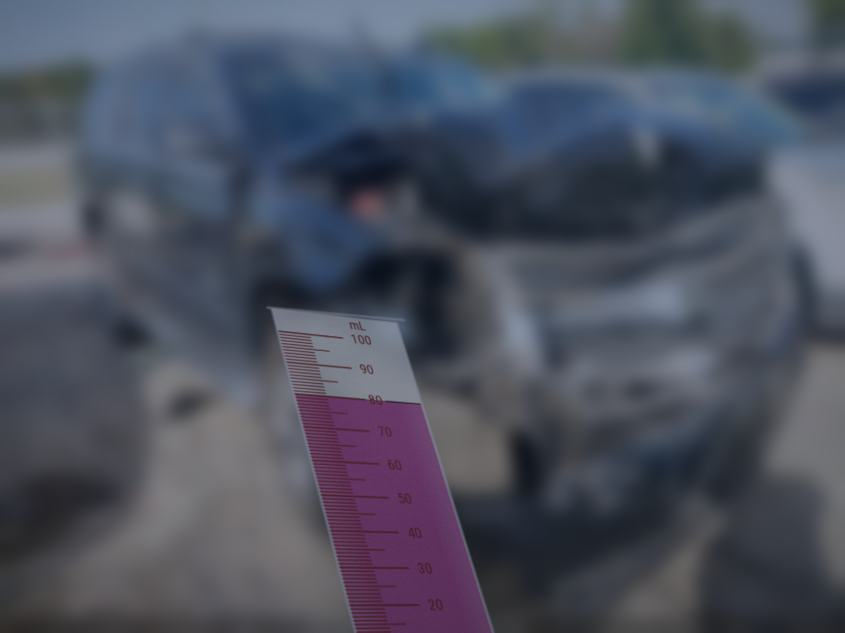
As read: 80 mL
